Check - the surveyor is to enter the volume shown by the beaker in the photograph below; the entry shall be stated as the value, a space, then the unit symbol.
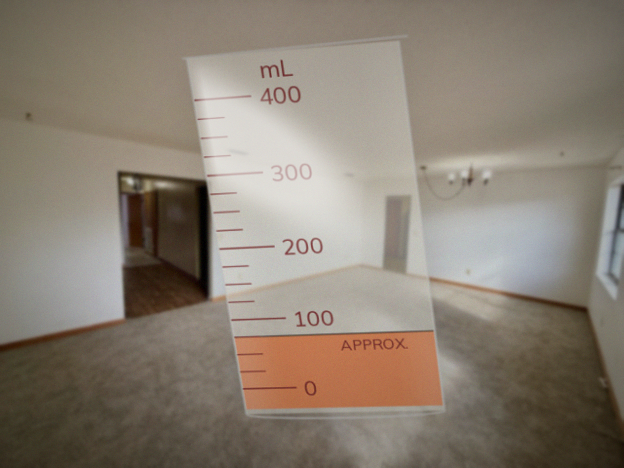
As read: 75 mL
